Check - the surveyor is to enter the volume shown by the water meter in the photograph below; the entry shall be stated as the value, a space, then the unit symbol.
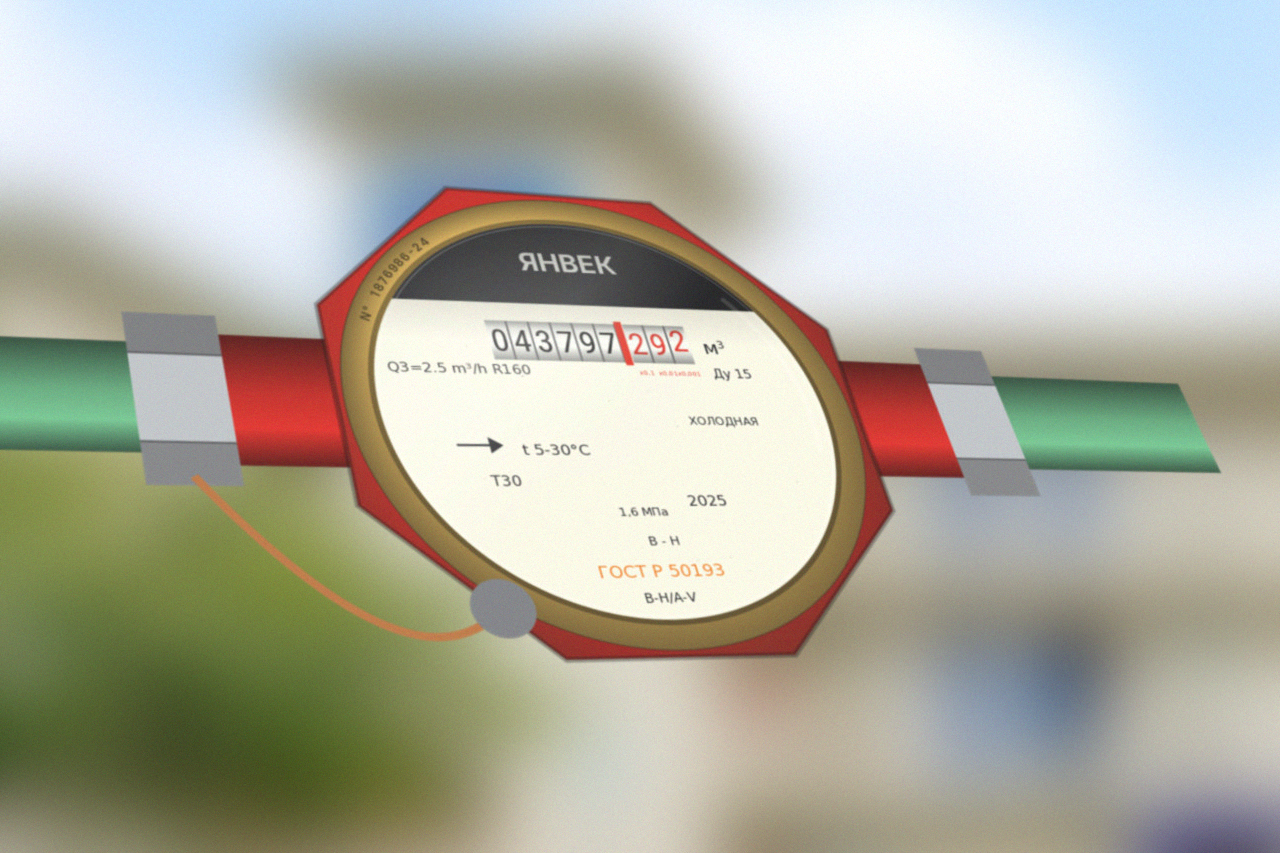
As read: 43797.292 m³
